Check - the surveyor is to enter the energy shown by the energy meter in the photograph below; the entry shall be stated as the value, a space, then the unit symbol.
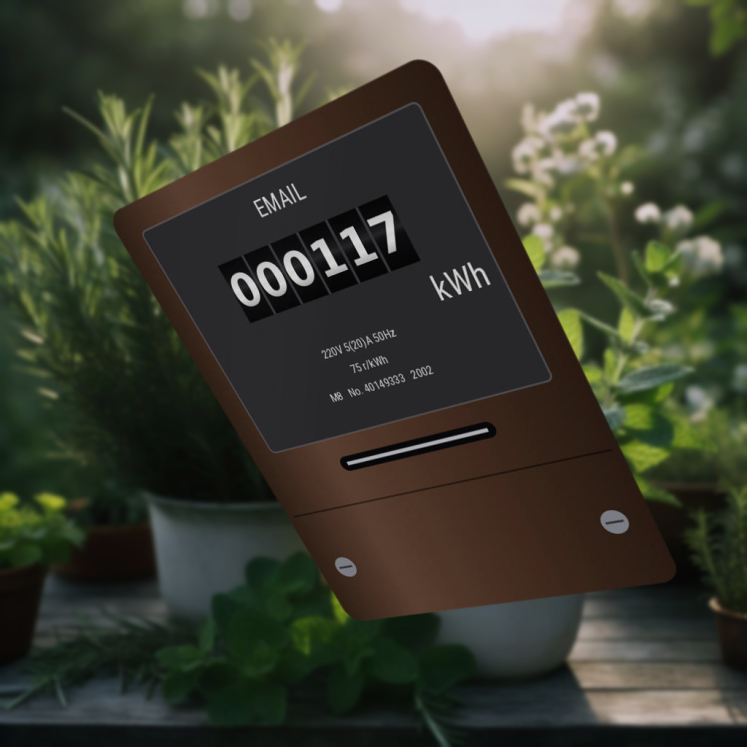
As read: 117 kWh
